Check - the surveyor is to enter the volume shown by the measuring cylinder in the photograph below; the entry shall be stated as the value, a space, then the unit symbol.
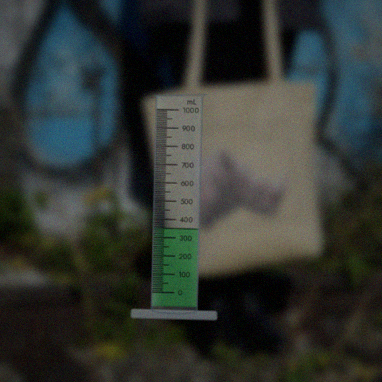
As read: 350 mL
